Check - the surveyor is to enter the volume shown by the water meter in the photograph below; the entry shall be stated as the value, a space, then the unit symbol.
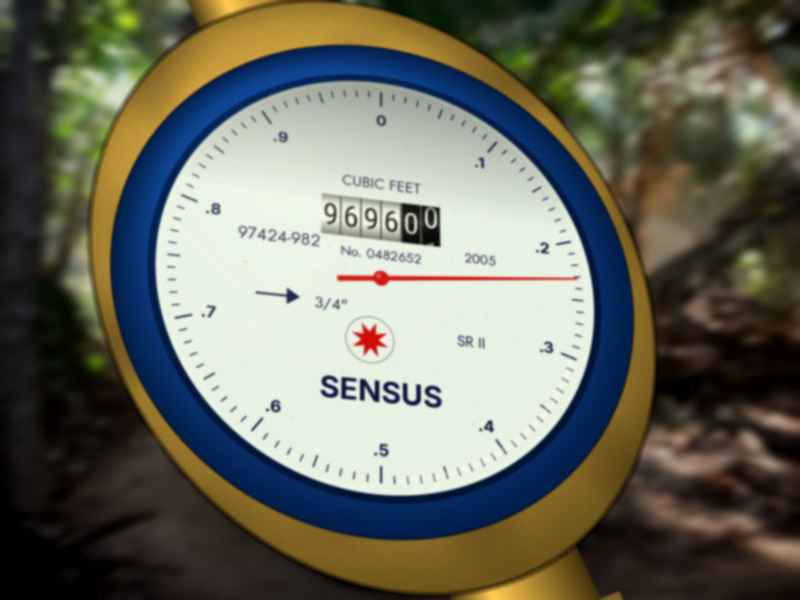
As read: 969600.23 ft³
